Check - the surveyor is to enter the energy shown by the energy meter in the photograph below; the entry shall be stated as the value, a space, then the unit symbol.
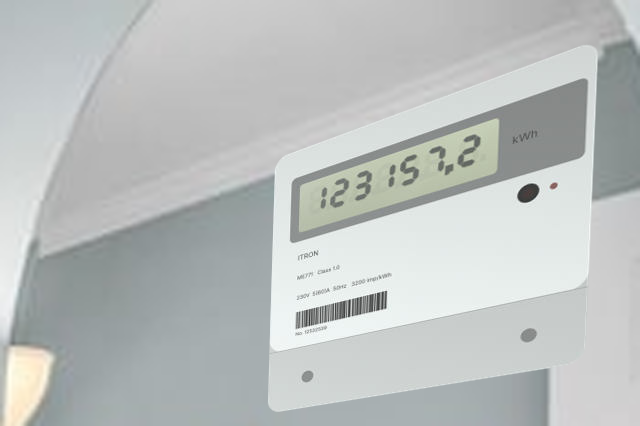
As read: 123157.2 kWh
